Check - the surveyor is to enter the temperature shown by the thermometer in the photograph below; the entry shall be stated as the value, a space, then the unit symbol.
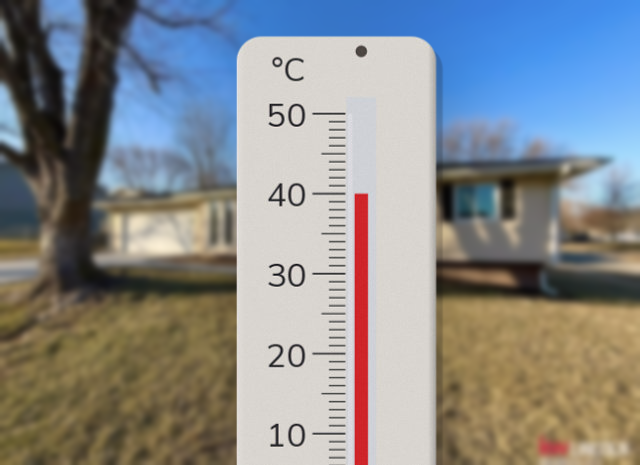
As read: 40 °C
